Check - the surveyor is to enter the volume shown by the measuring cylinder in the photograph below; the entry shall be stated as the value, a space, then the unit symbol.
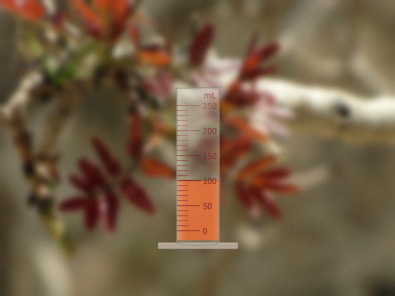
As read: 100 mL
